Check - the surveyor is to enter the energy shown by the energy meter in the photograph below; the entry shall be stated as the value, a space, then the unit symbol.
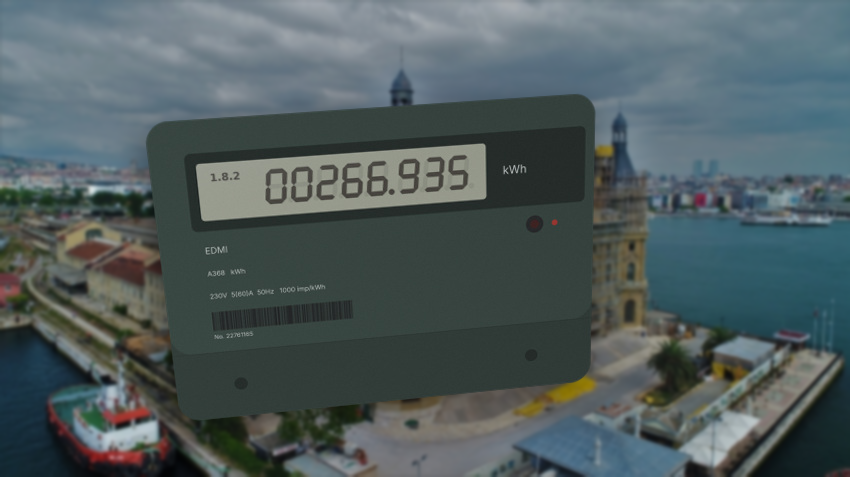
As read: 266.935 kWh
